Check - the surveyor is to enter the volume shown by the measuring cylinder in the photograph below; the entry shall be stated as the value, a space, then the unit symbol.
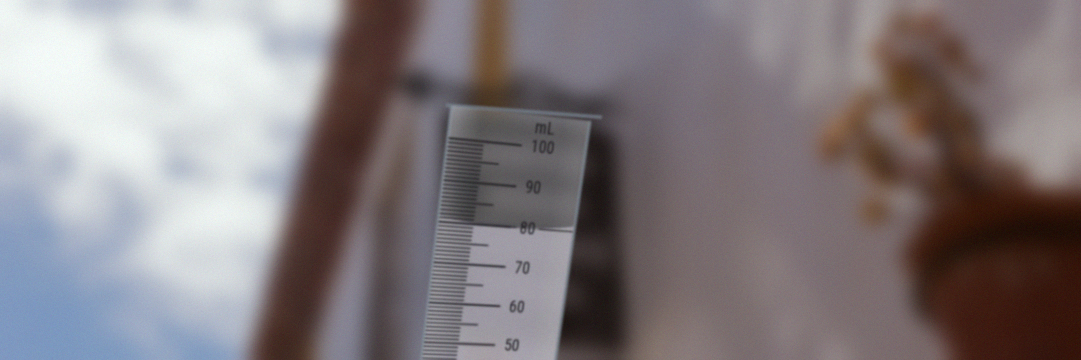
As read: 80 mL
